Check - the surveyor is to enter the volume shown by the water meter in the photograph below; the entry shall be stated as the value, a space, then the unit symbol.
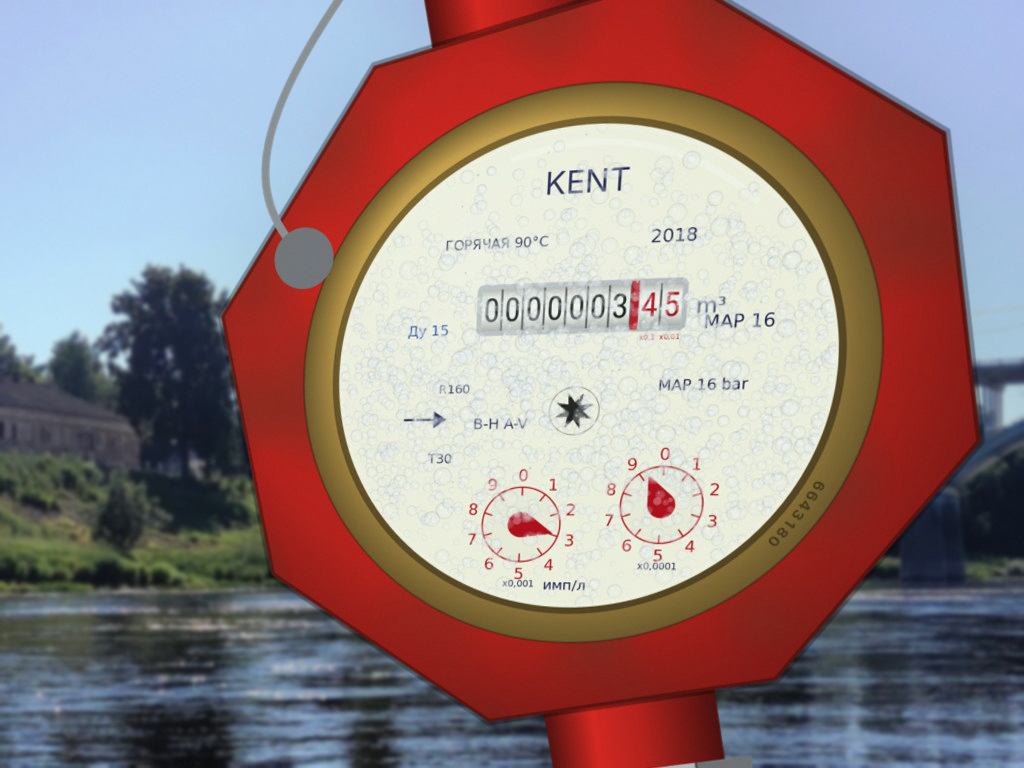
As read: 3.4529 m³
